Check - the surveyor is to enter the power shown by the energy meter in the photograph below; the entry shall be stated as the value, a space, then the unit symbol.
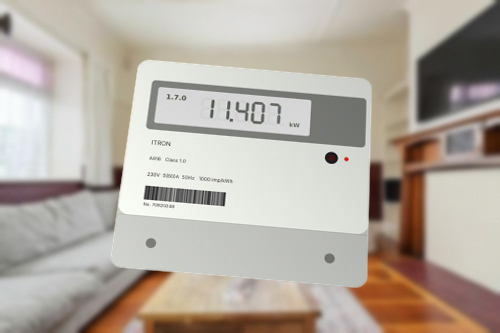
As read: 11.407 kW
